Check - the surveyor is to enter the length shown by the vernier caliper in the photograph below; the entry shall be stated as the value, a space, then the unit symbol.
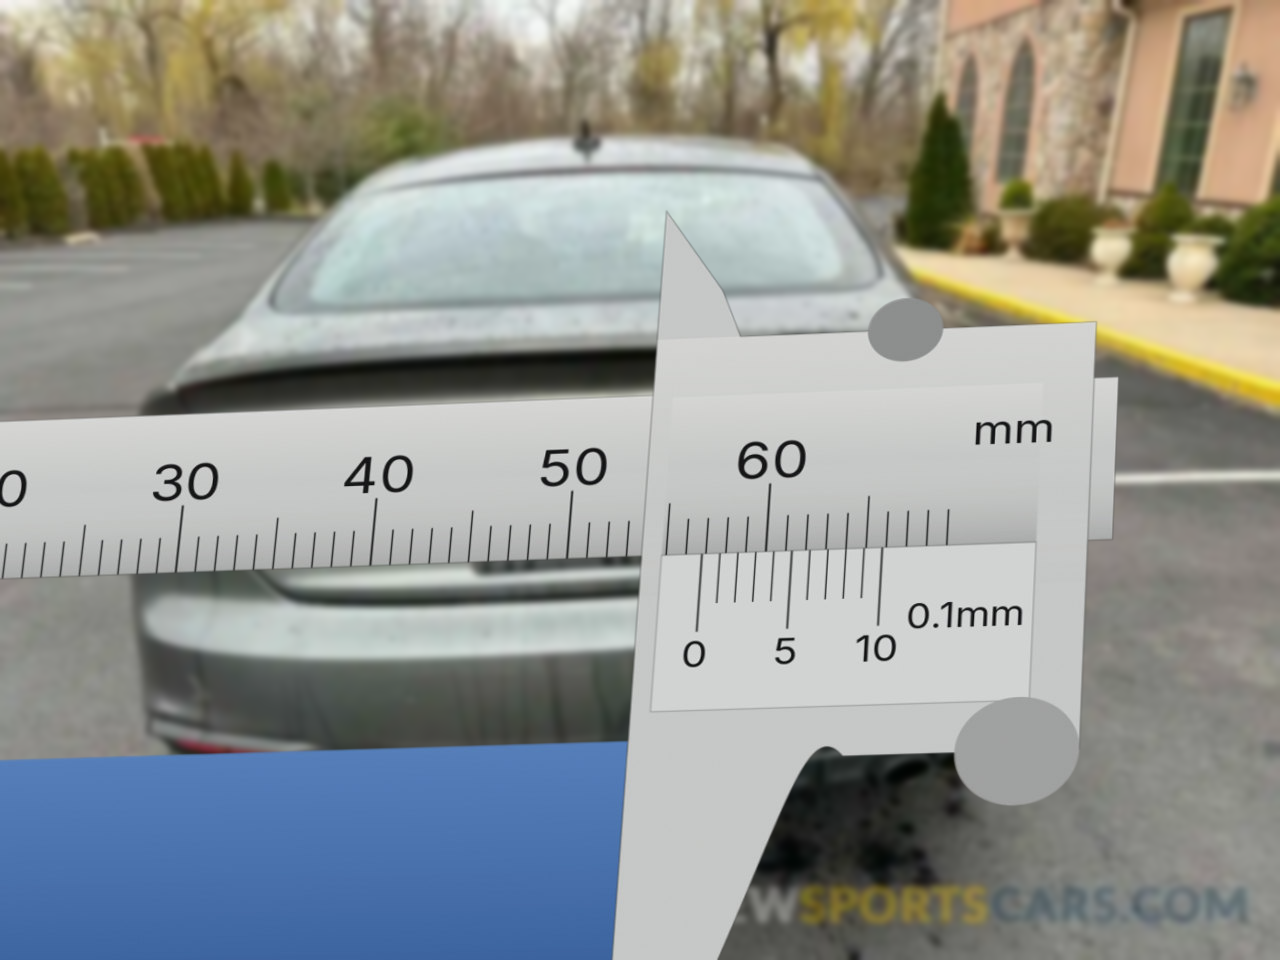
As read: 56.8 mm
